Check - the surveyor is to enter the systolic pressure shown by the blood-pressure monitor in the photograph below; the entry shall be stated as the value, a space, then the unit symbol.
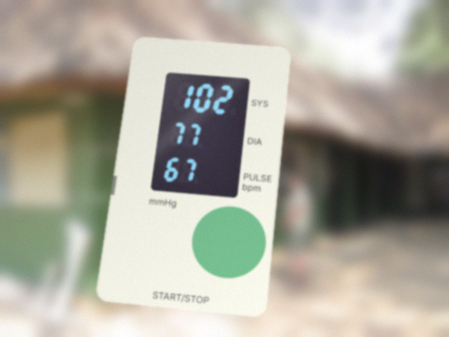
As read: 102 mmHg
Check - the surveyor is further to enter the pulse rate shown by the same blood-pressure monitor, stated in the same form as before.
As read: 67 bpm
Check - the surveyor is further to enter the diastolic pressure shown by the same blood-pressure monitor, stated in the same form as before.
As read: 77 mmHg
